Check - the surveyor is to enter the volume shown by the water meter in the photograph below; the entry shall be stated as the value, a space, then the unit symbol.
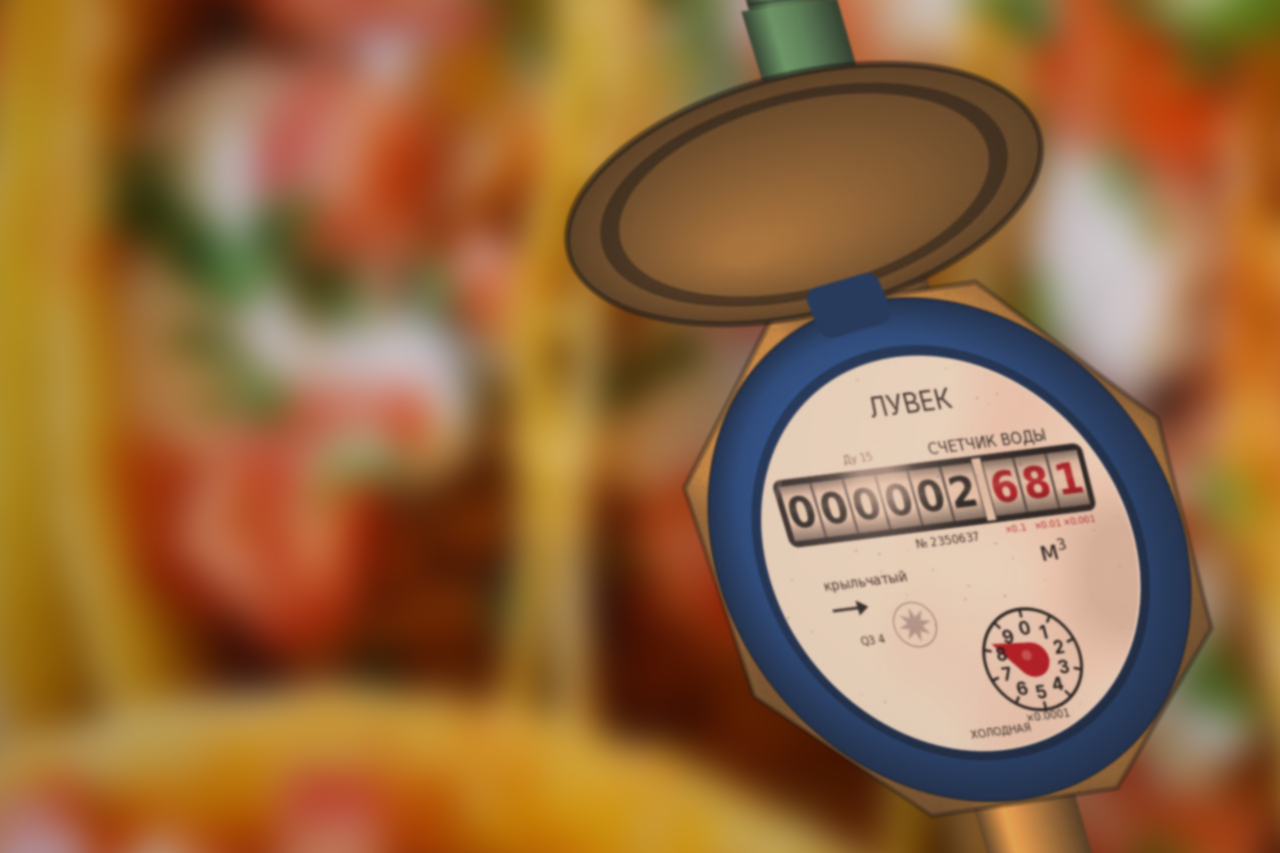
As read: 2.6818 m³
